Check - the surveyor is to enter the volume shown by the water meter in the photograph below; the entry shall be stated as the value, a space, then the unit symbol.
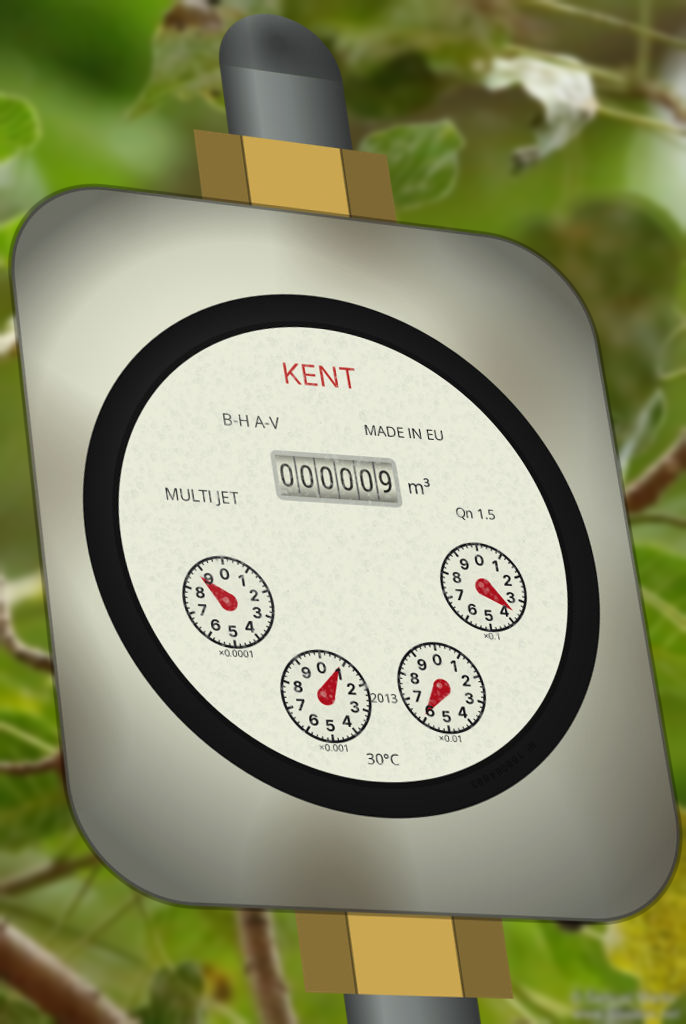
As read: 9.3608 m³
